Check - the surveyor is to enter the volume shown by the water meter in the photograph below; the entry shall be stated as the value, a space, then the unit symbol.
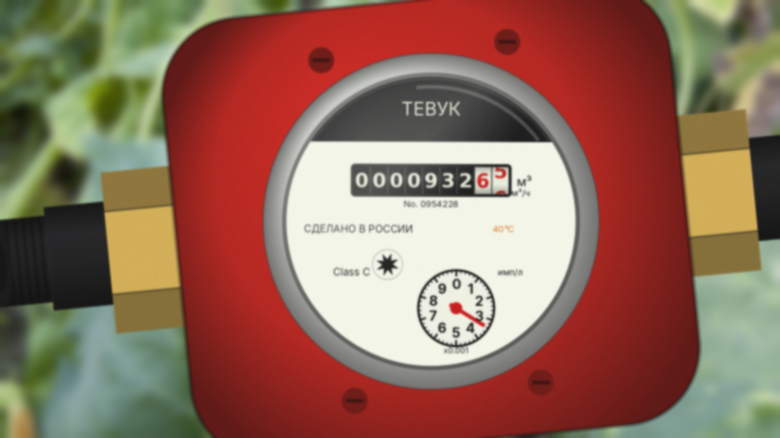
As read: 932.653 m³
